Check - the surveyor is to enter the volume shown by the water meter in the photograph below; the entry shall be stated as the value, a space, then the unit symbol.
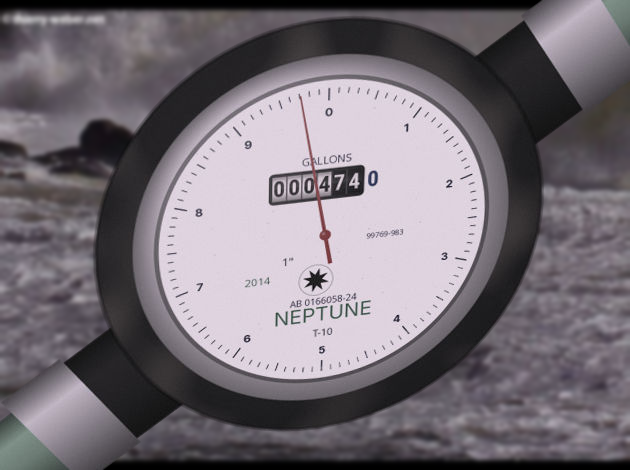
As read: 4739.7 gal
